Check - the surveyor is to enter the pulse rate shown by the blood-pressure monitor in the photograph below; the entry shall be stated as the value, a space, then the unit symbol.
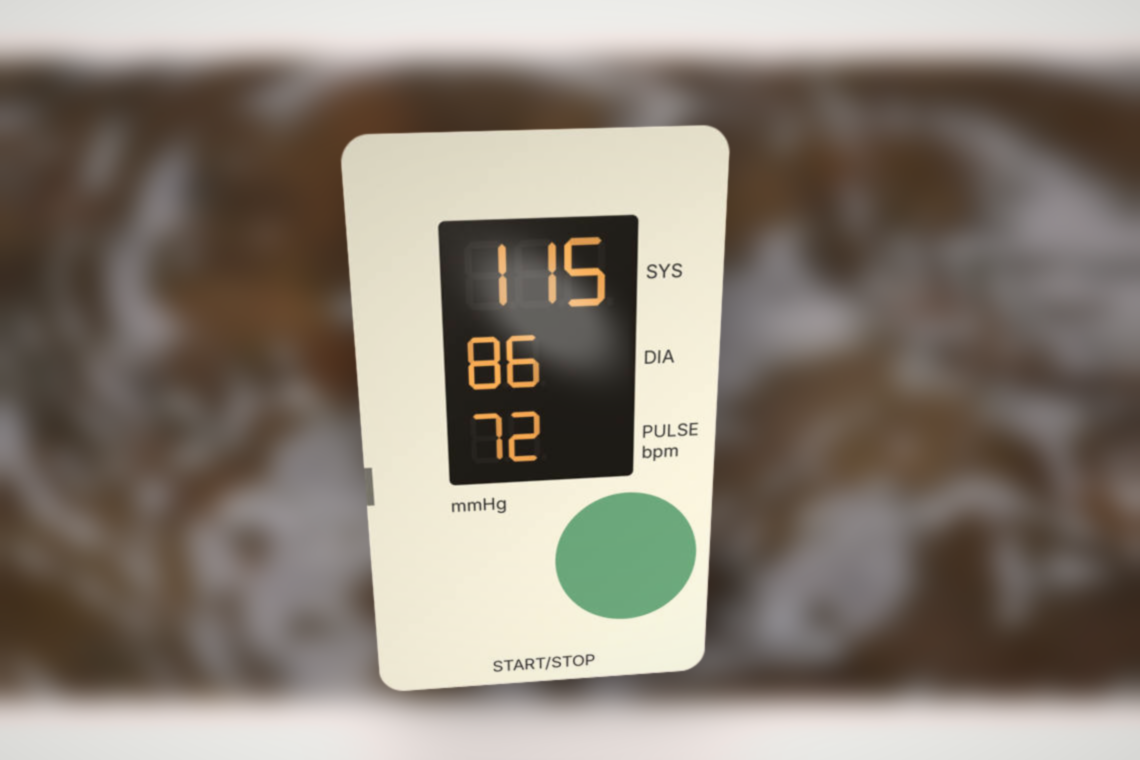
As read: 72 bpm
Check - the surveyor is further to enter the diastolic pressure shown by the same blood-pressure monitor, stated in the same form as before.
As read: 86 mmHg
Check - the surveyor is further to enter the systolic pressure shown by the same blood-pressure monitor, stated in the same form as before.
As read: 115 mmHg
